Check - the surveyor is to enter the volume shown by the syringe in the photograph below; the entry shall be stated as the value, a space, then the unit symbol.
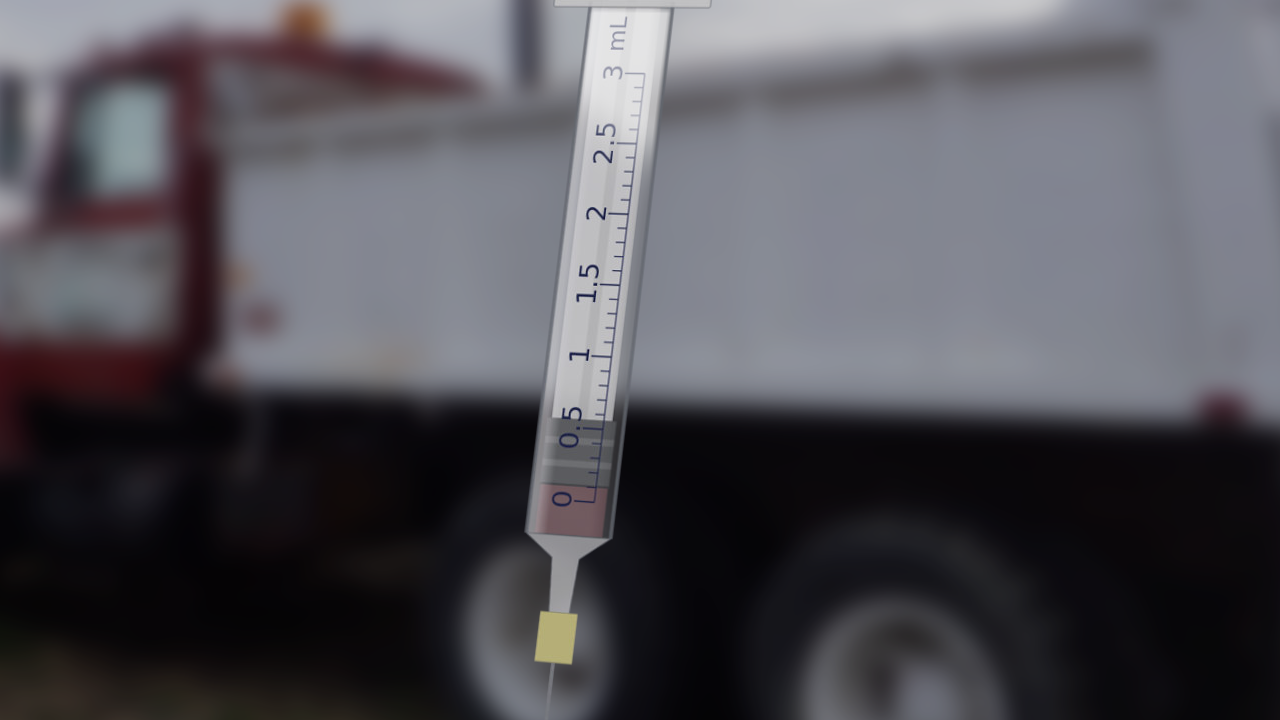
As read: 0.1 mL
